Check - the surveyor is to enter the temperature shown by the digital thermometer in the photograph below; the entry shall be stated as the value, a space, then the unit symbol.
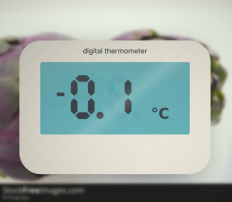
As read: -0.1 °C
